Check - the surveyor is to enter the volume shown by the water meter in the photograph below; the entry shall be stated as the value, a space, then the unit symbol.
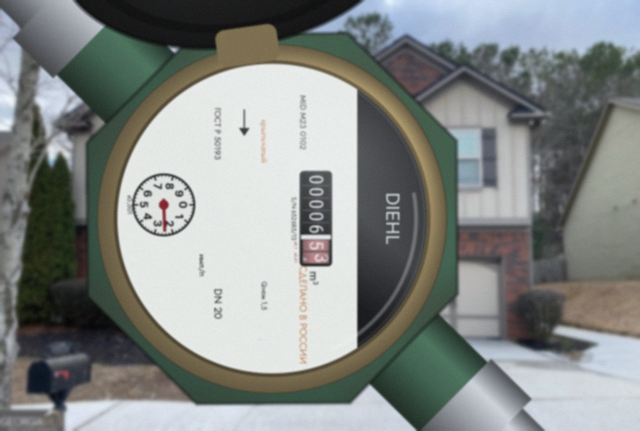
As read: 6.532 m³
